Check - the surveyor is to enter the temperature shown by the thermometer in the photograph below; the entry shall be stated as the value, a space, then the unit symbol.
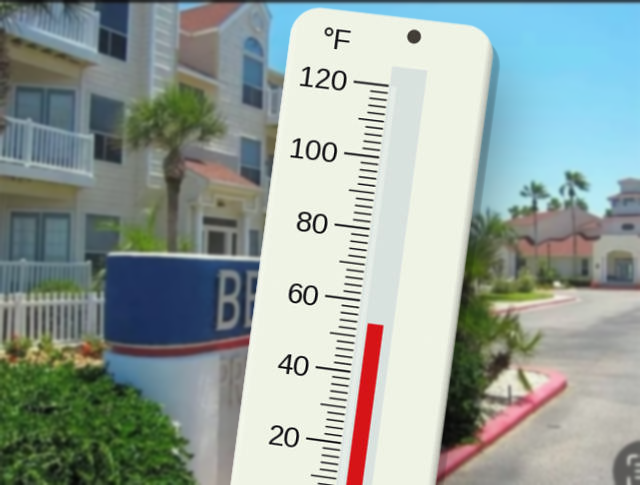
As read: 54 °F
